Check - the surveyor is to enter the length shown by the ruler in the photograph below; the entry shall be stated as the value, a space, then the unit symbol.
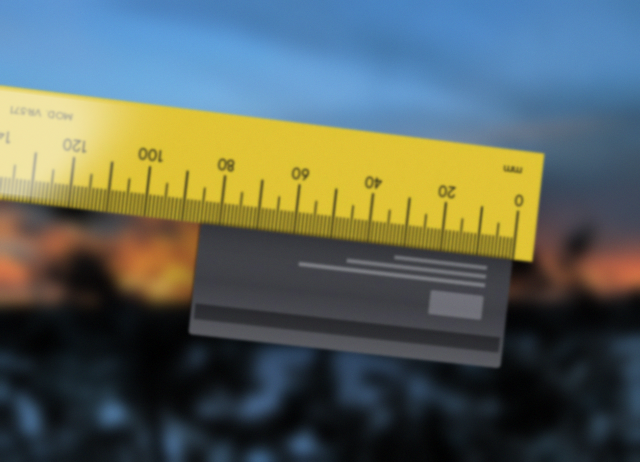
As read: 85 mm
